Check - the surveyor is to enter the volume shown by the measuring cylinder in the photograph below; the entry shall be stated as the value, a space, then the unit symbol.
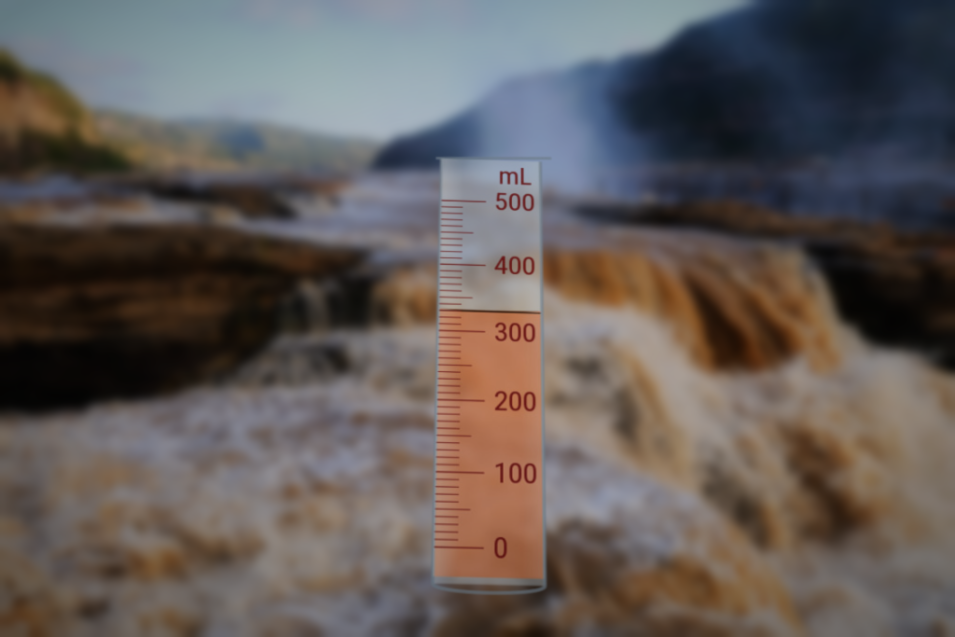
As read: 330 mL
